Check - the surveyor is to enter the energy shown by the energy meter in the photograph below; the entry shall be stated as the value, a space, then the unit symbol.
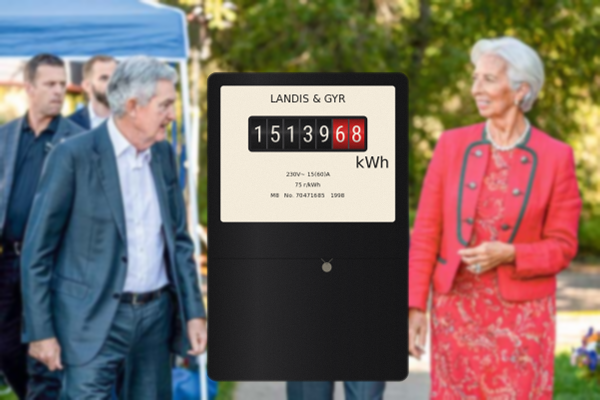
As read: 15139.68 kWh
